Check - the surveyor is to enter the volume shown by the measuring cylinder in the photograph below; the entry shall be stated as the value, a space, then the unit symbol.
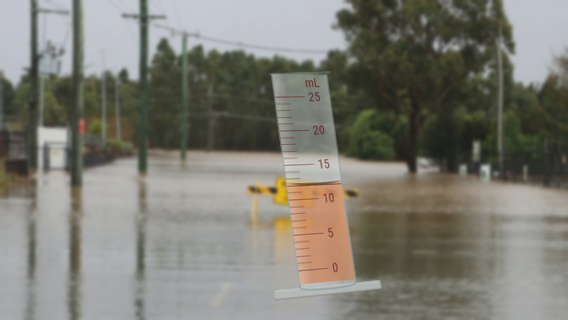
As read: 12 mL
